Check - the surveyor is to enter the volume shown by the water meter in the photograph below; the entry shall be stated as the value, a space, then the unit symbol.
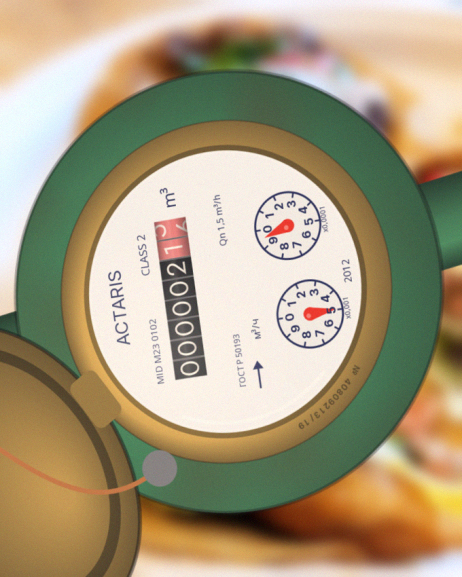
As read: 2.1549 m³
